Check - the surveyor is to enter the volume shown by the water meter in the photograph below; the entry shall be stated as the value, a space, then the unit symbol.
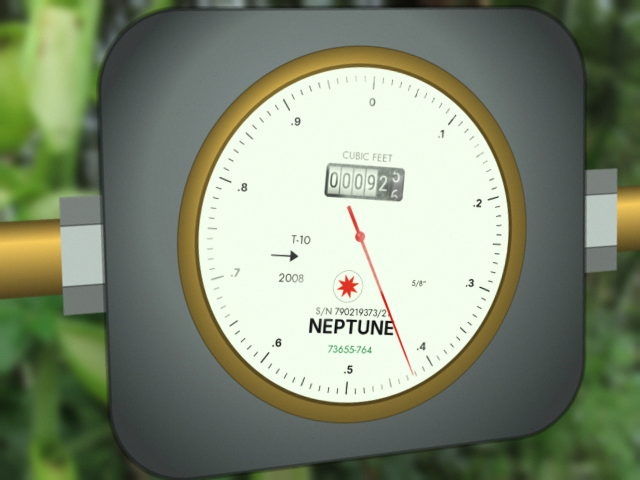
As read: 925.42 ft³
